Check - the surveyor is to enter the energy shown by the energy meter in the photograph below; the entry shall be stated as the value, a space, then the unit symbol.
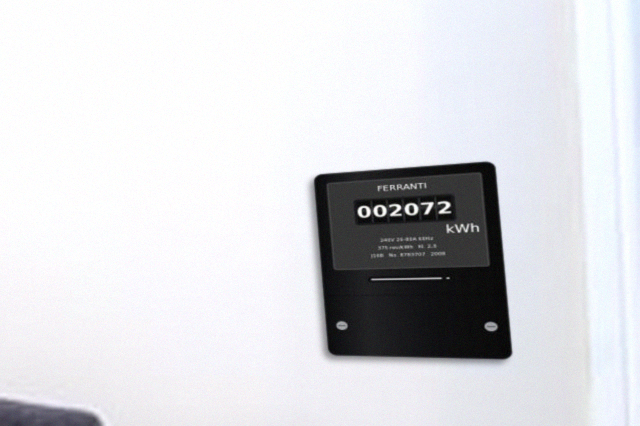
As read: 2072 kWh
